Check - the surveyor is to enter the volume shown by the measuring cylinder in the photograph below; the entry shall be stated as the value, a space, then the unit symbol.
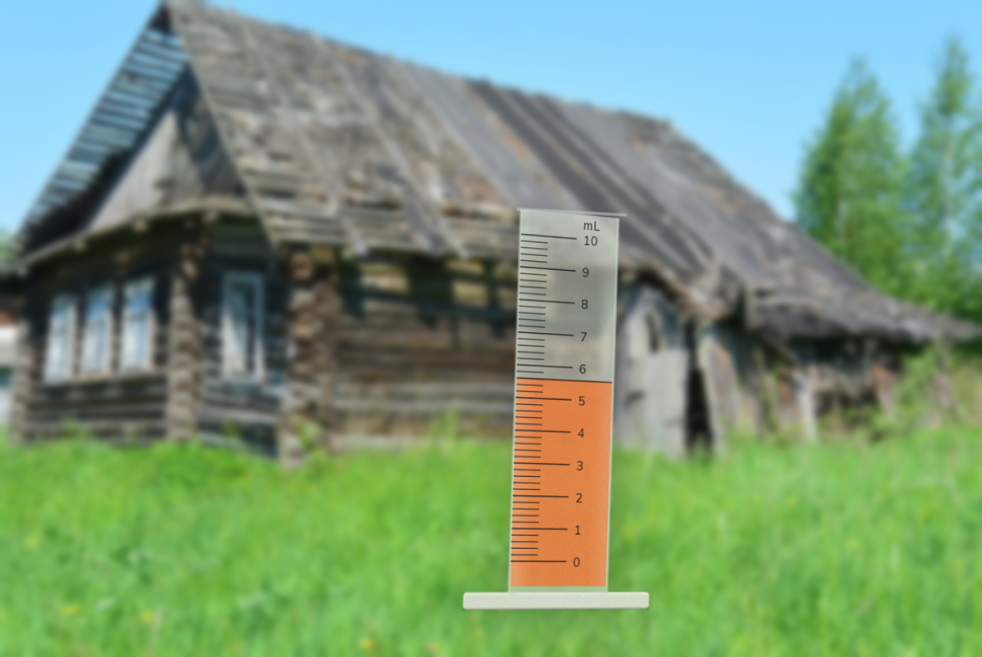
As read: 5.6 mL
